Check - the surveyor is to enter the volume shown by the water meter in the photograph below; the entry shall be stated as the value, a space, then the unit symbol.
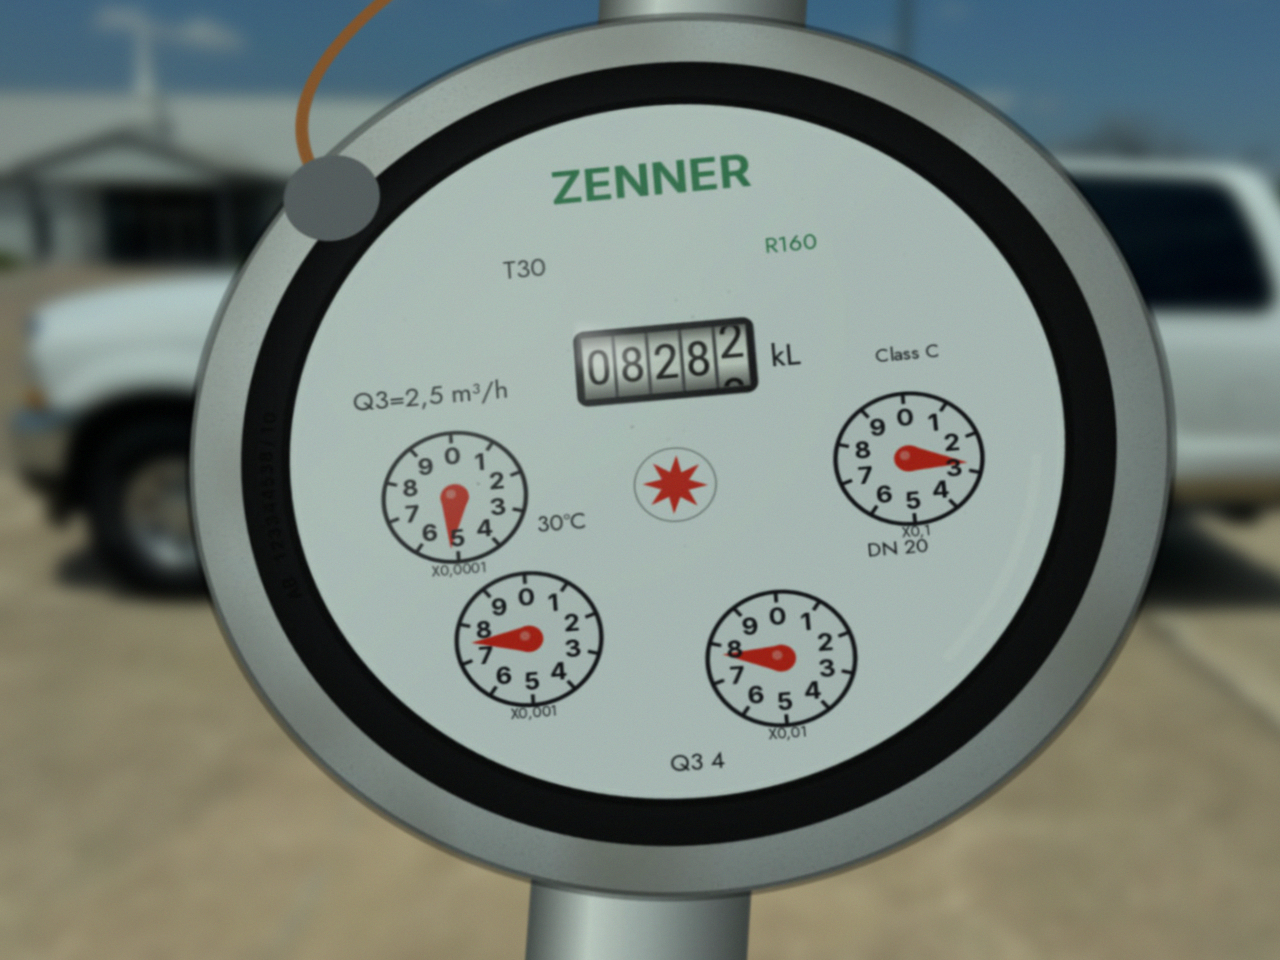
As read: 8282.2775 kL
